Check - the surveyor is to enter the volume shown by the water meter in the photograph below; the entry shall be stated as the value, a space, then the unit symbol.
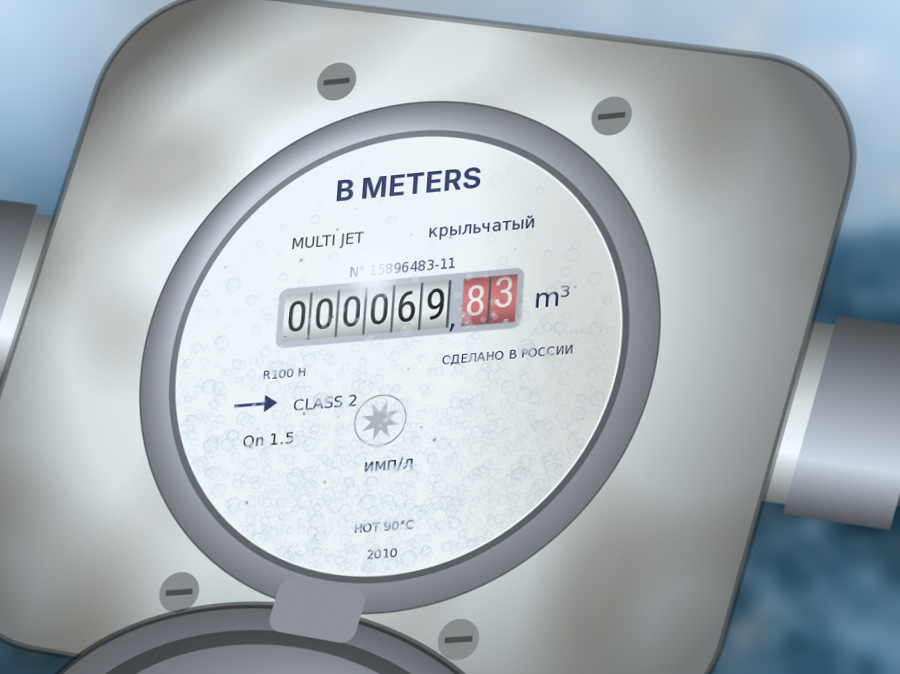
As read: 69.83 m³
